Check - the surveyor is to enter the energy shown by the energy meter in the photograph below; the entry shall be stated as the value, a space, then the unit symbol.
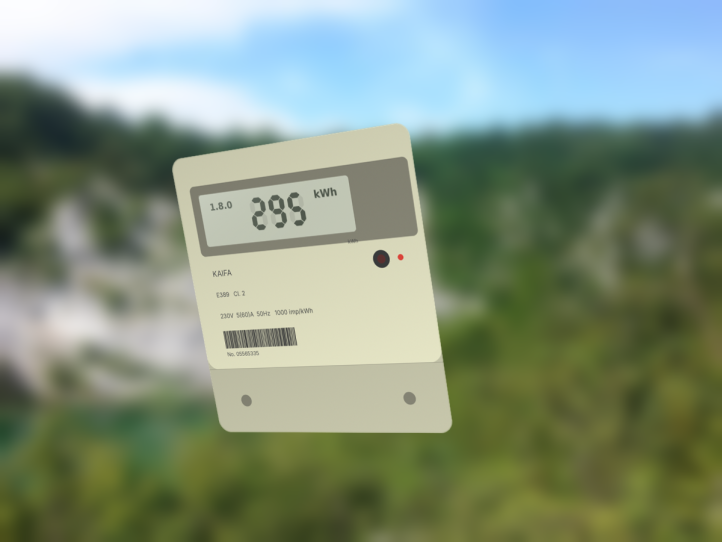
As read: 295 kWh
